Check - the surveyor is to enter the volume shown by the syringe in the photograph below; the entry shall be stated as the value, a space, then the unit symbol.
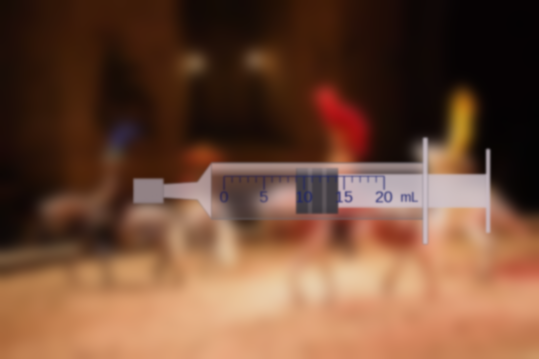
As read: 9 mL
